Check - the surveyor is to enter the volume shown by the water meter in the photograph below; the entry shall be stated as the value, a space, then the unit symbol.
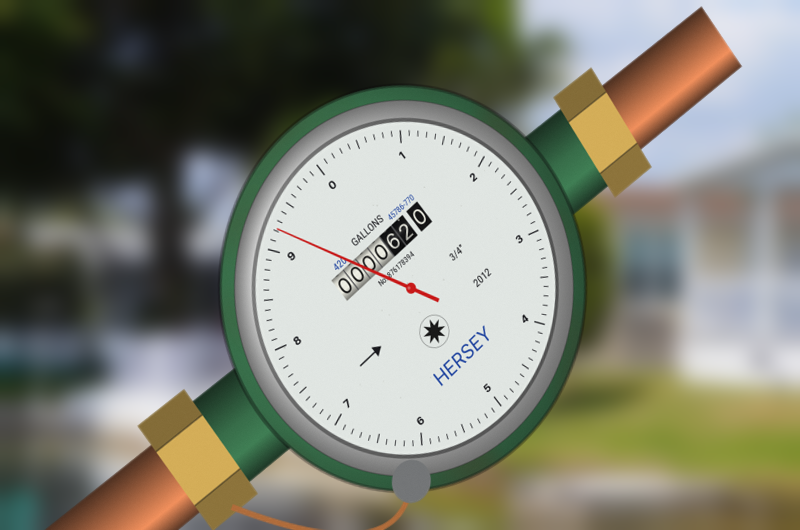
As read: 619.2 gal
